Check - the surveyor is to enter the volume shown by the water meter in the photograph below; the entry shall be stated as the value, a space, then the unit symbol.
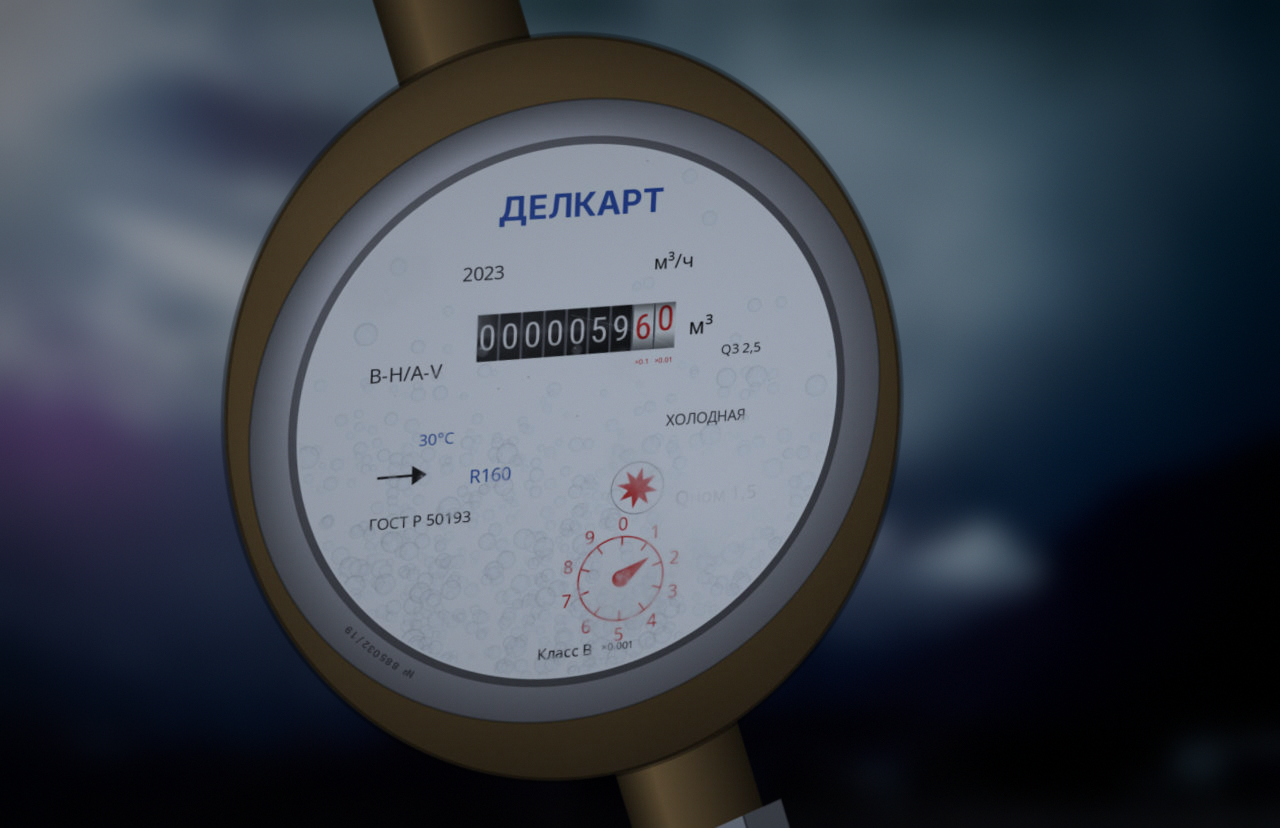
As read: 59.601 m³
